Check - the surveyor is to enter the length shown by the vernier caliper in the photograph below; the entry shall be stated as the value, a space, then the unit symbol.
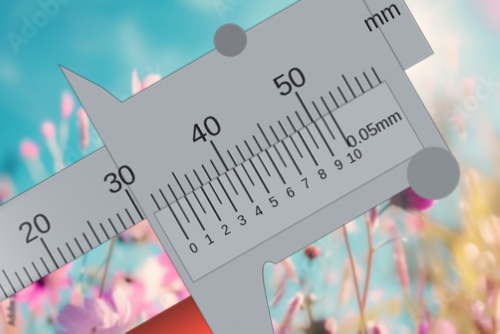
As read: 33.0 mm
